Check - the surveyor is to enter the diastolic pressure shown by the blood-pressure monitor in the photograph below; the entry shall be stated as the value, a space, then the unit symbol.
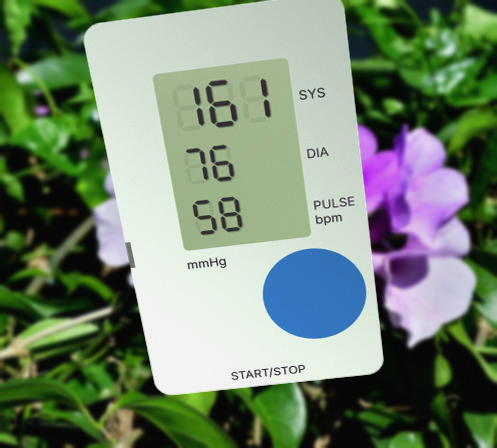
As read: 76 mmHg
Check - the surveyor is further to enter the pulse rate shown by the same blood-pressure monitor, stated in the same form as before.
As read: 58 bpm
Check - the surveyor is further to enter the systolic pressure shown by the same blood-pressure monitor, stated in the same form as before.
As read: 161 mmHg
